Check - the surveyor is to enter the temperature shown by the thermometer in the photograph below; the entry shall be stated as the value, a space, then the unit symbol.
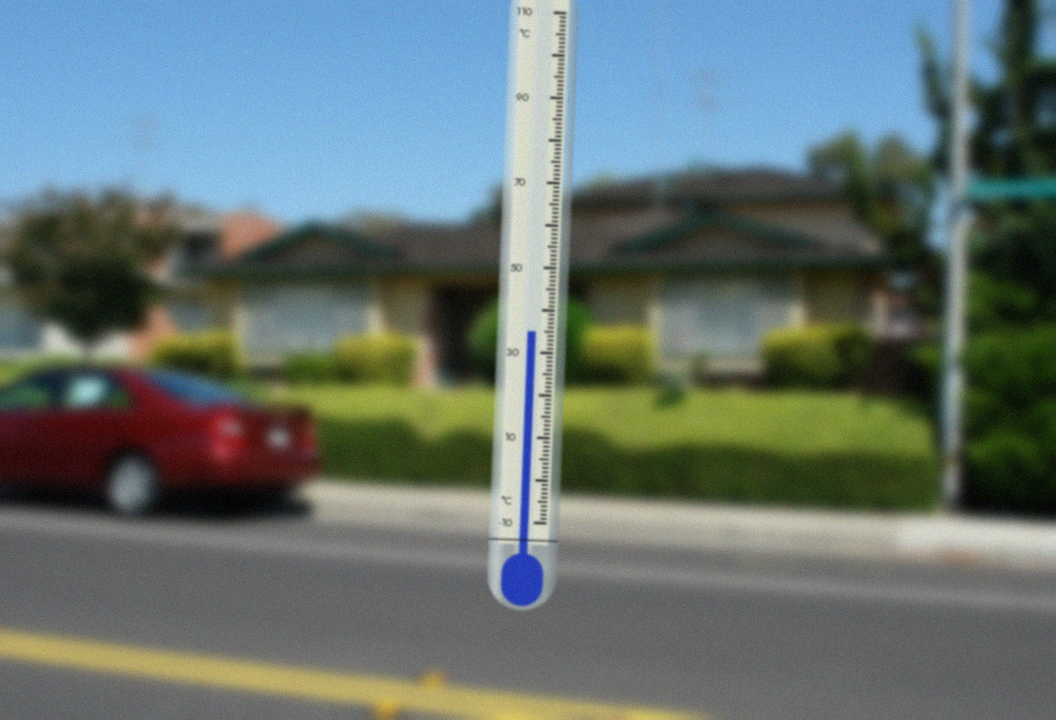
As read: 35 °C
